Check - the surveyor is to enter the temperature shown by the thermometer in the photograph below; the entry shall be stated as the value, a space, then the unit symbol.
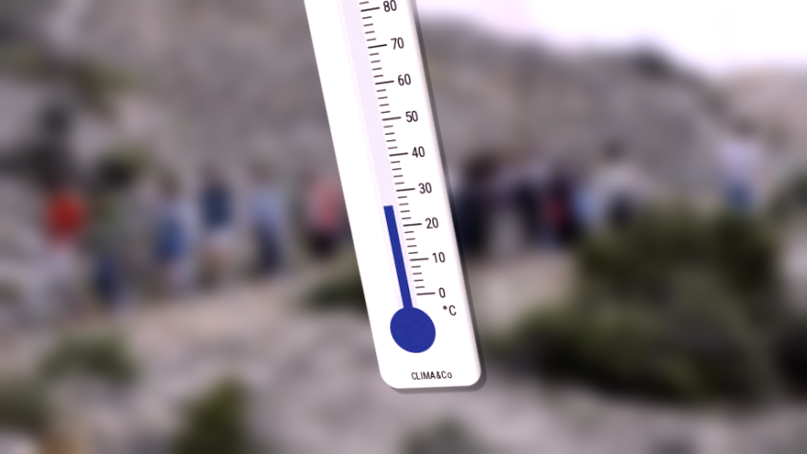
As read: 26 °C
